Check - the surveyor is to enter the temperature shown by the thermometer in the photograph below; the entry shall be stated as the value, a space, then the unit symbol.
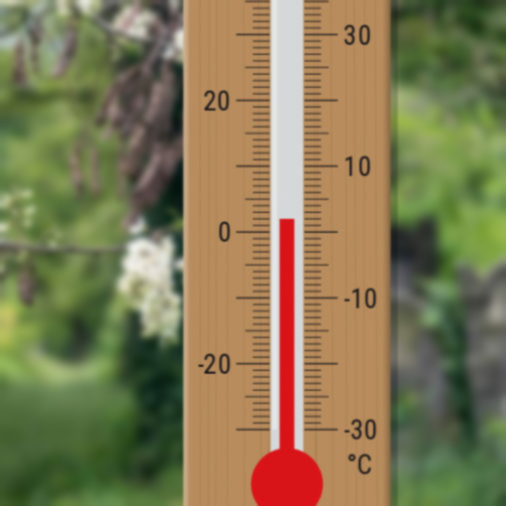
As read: 2 °C
